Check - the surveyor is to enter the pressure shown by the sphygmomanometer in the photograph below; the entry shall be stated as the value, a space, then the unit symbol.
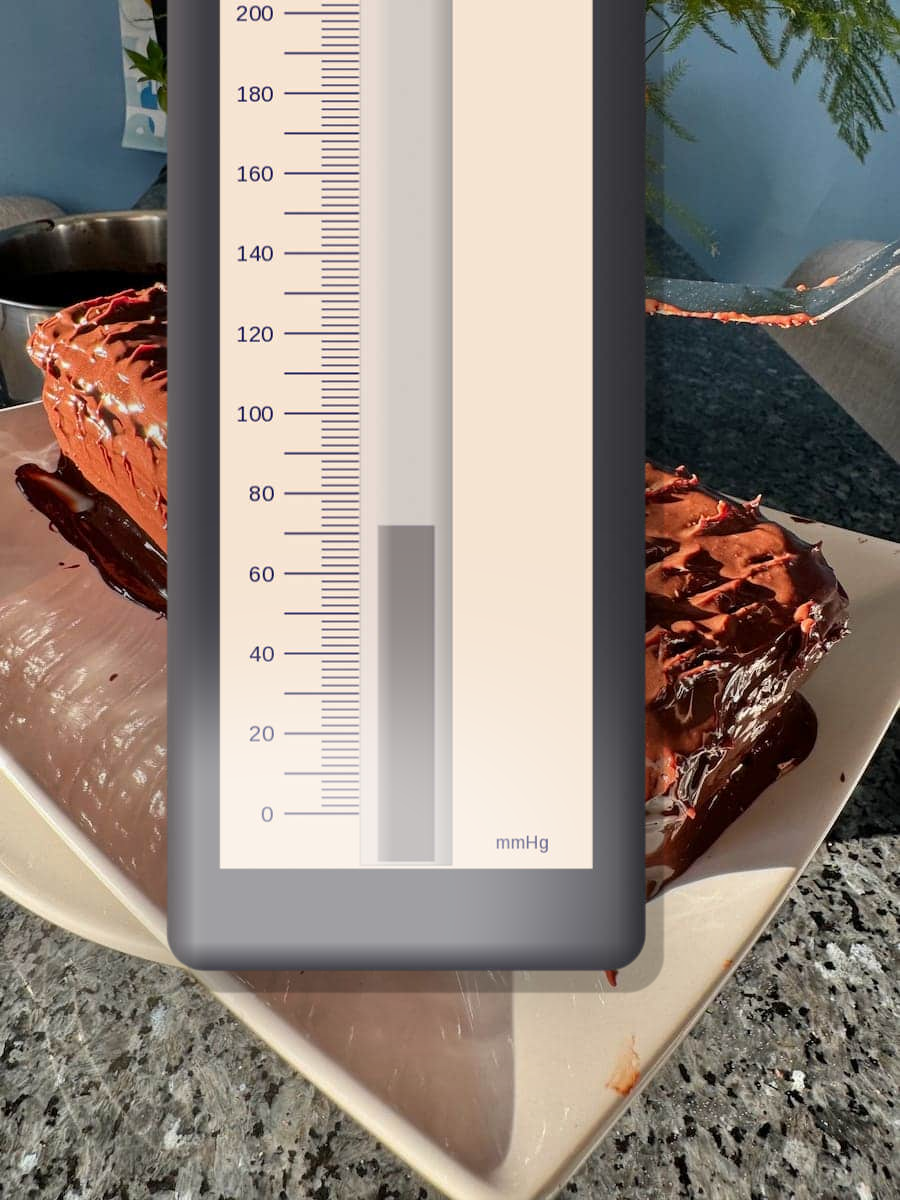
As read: 72 mmHg
